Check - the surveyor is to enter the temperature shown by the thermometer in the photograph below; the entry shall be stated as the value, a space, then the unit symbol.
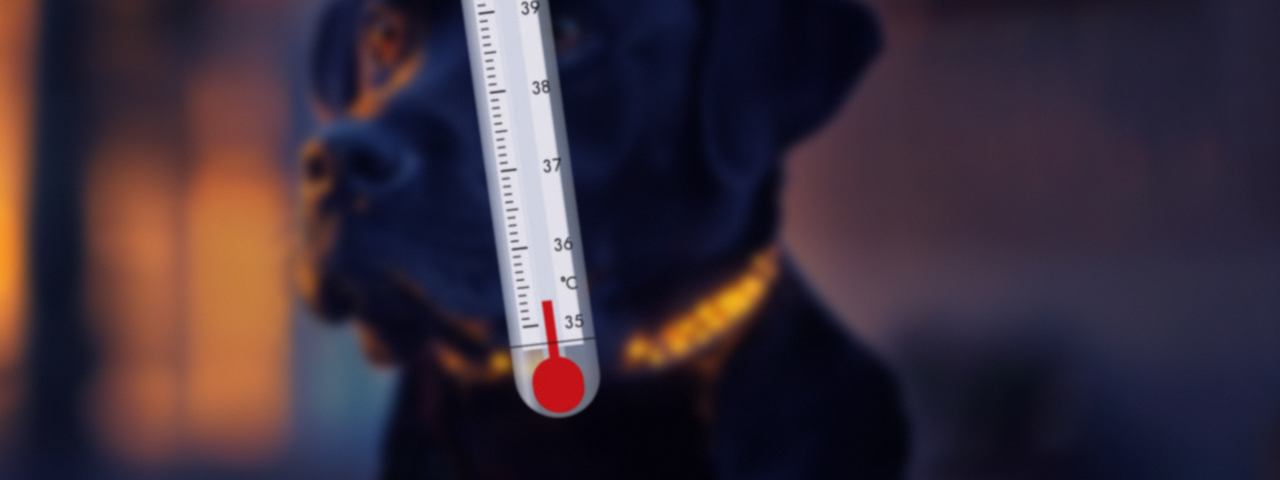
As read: 35.3 °C
